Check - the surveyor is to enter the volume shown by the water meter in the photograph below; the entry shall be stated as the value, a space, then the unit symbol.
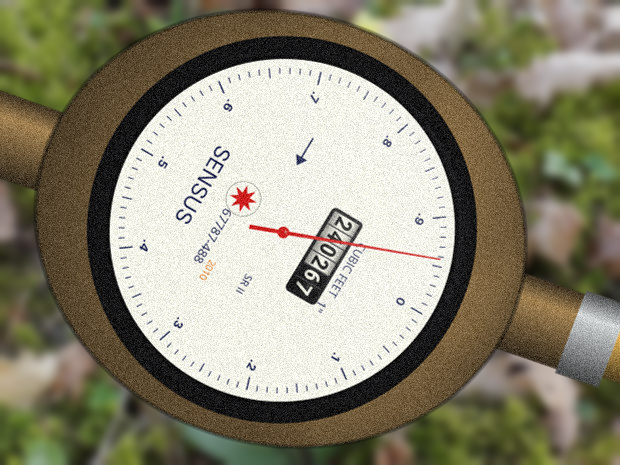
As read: 240266.94 ft³
